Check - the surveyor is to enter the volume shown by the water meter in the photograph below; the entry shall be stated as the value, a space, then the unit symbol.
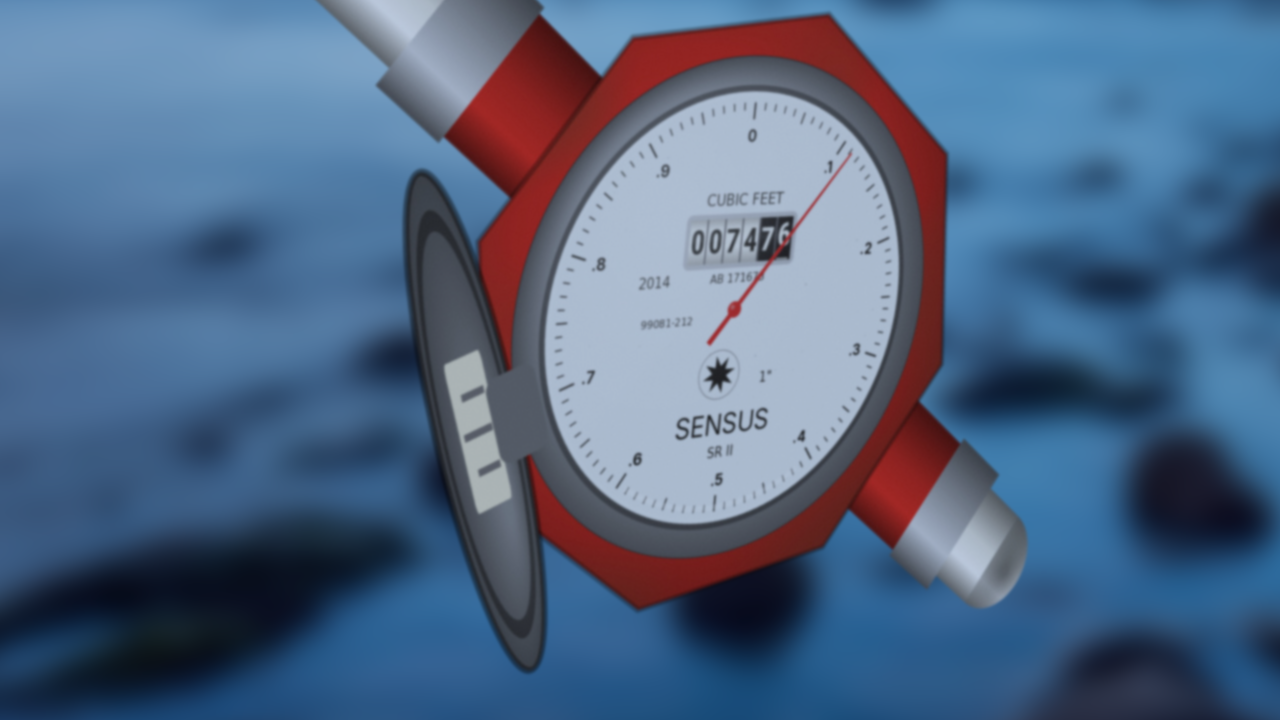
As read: 7476.11 ft³
